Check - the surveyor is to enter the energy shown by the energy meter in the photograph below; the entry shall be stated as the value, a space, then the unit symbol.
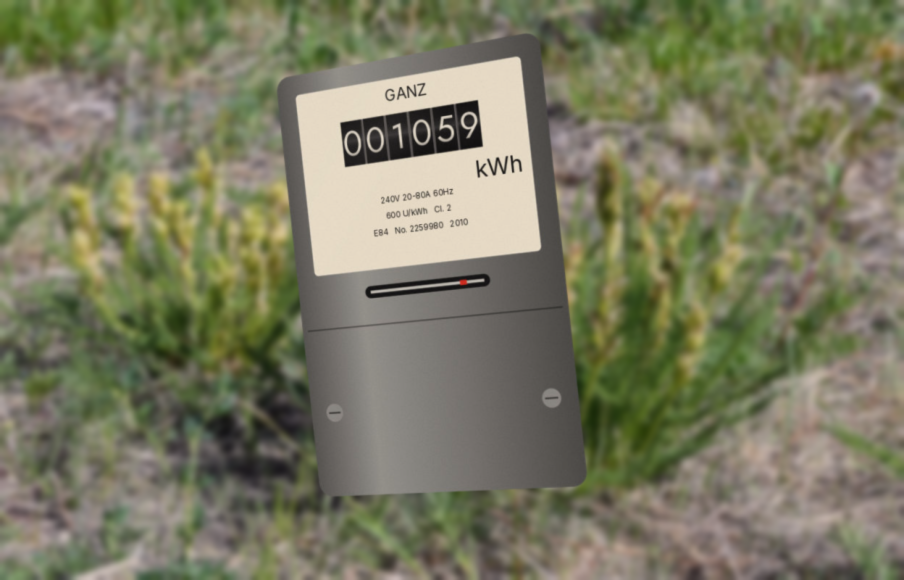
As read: 1059 kWh
